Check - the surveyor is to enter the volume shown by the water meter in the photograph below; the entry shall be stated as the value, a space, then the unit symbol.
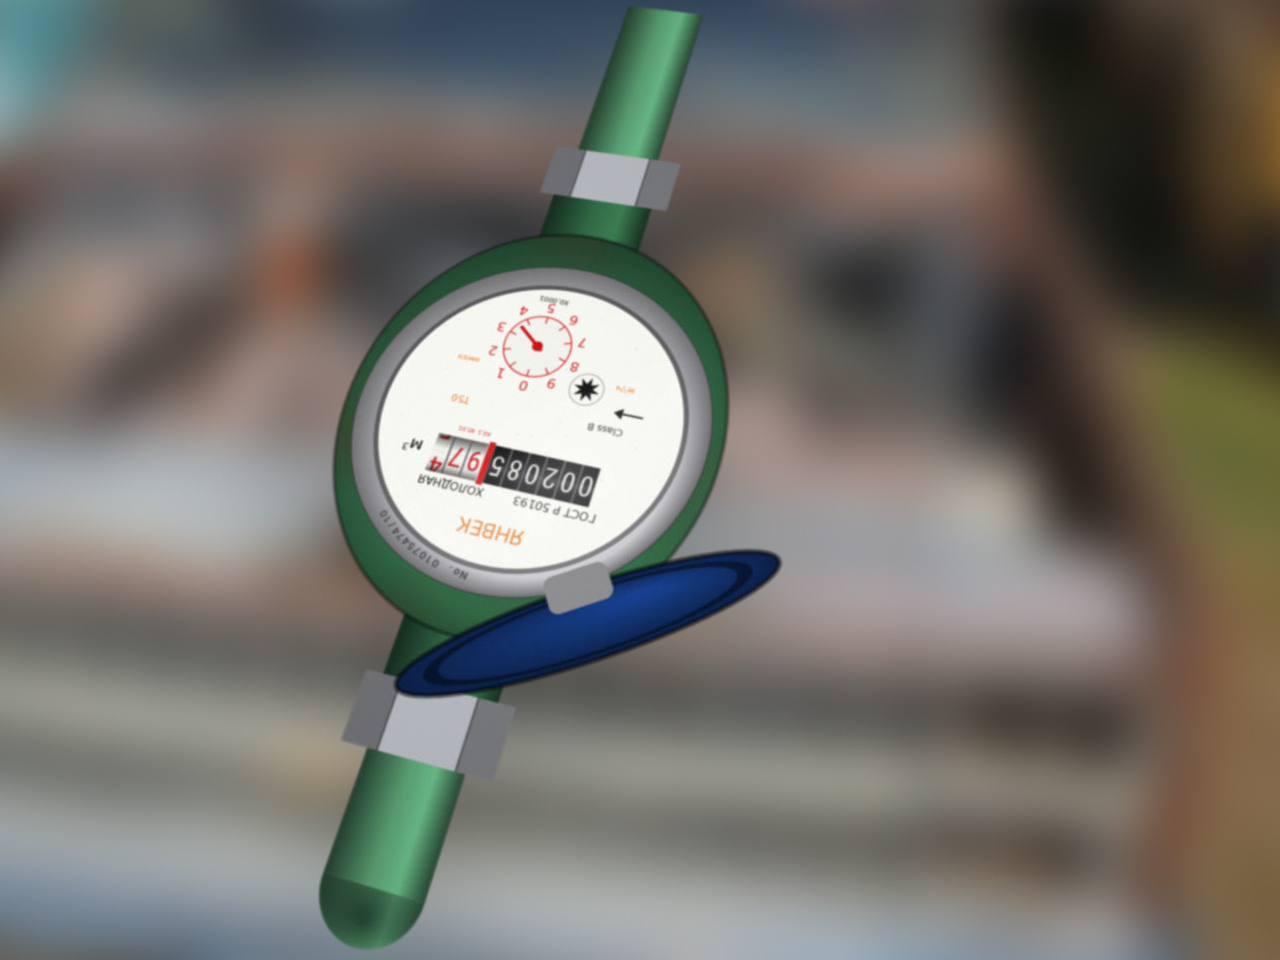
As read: 2085.9743 m³
